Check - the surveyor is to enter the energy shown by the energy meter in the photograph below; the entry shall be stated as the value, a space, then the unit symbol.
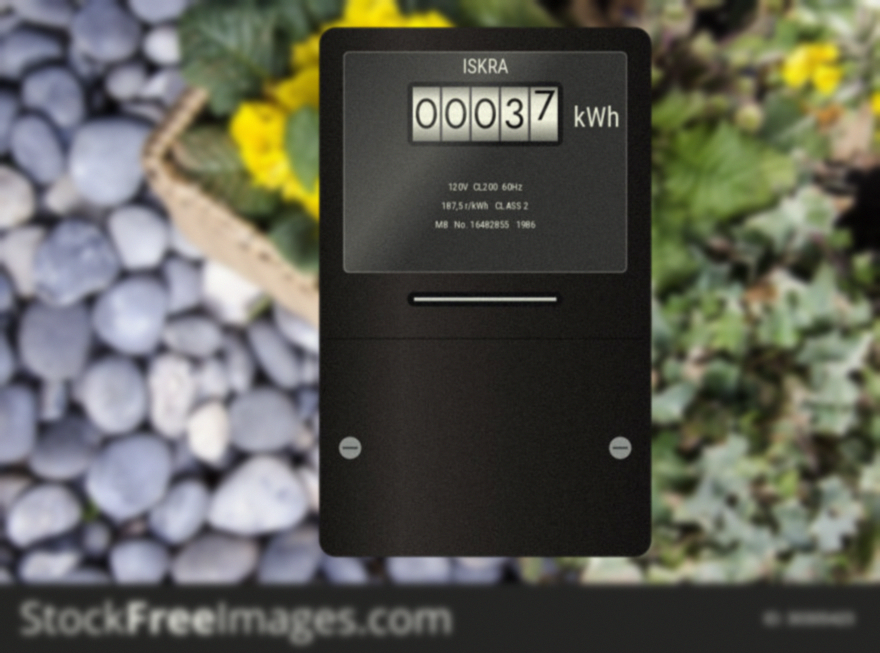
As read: 37 kWh
